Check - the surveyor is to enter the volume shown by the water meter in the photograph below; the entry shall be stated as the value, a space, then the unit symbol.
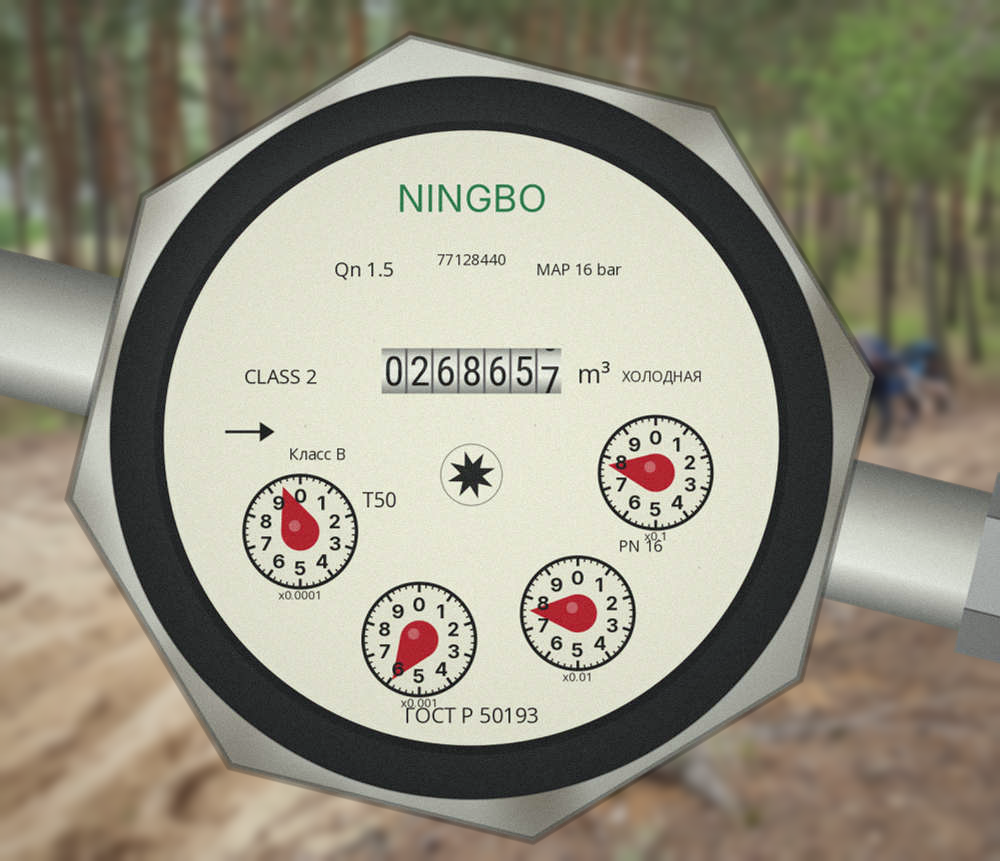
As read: 268656.7759 m³
